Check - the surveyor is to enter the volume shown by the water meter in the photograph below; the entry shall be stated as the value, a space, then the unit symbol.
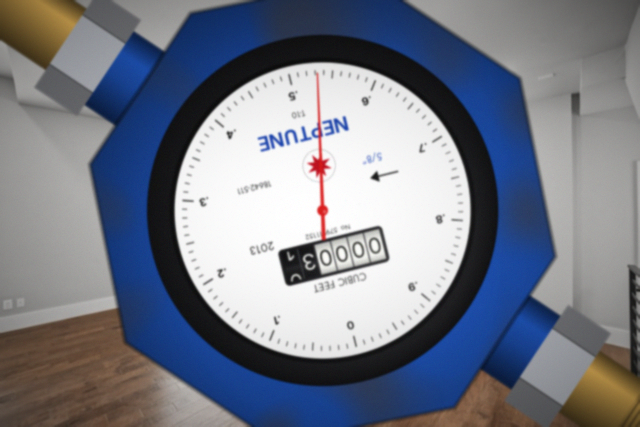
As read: 30.53 ft³
